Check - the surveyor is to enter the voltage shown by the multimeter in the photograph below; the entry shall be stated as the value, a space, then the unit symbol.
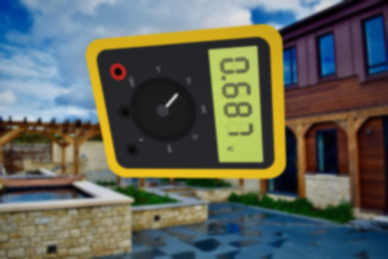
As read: 0.687 V
